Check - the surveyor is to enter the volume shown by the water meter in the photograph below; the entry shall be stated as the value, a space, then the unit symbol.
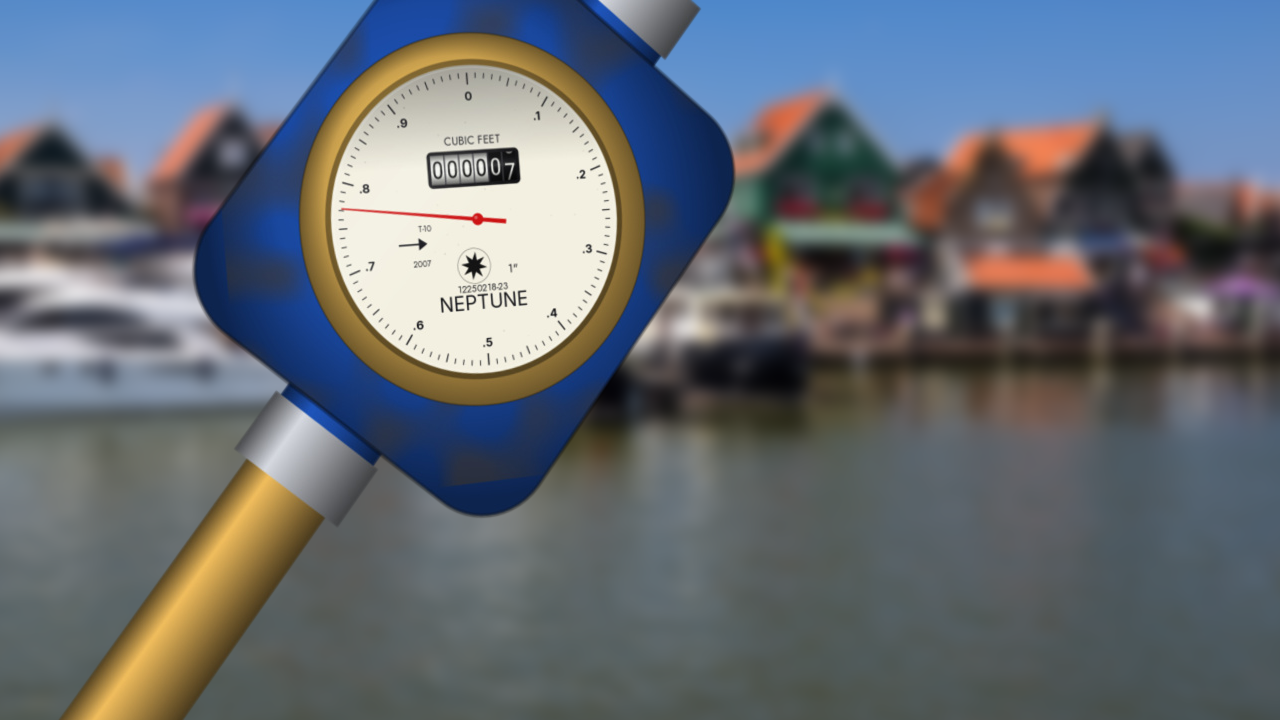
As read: 6.77 ft³
